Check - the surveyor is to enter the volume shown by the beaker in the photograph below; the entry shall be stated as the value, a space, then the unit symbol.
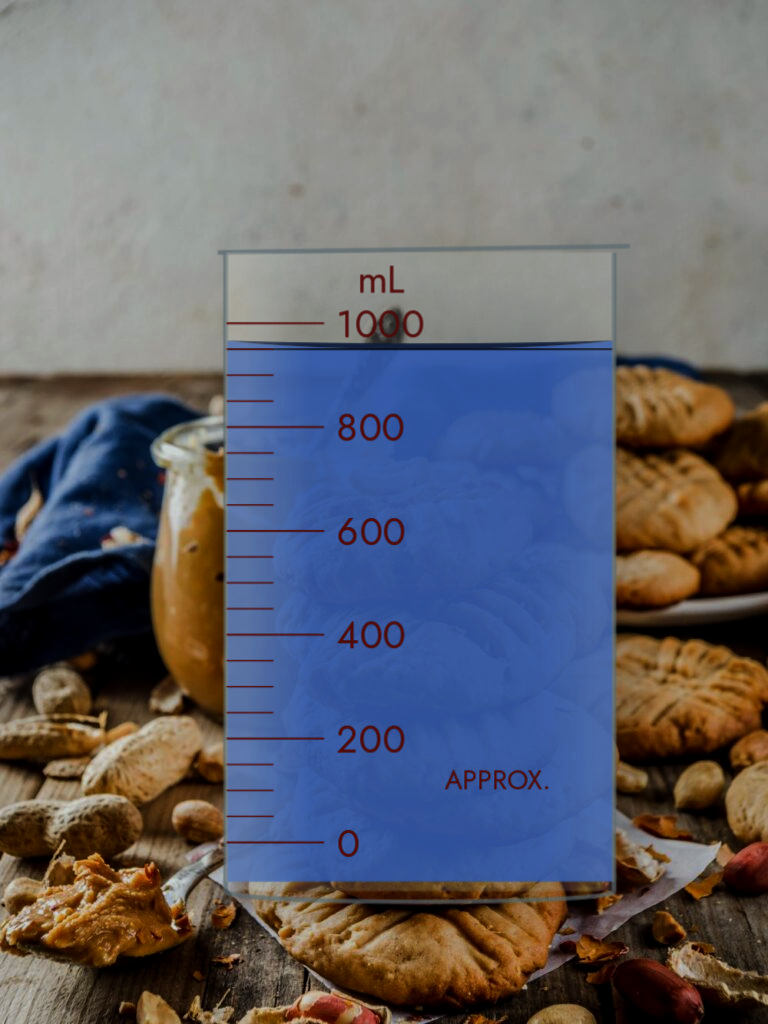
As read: 950 mL
